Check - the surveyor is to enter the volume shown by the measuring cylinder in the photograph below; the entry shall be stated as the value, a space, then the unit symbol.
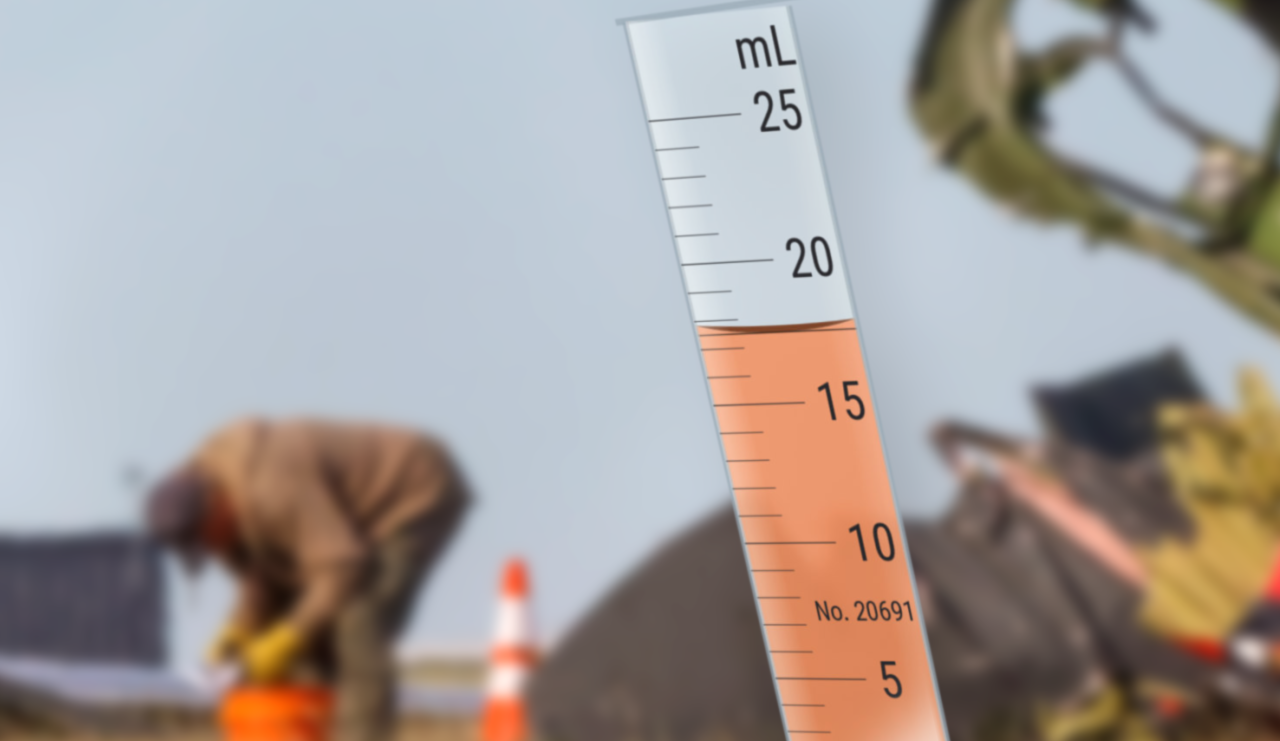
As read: 17.5 mL
